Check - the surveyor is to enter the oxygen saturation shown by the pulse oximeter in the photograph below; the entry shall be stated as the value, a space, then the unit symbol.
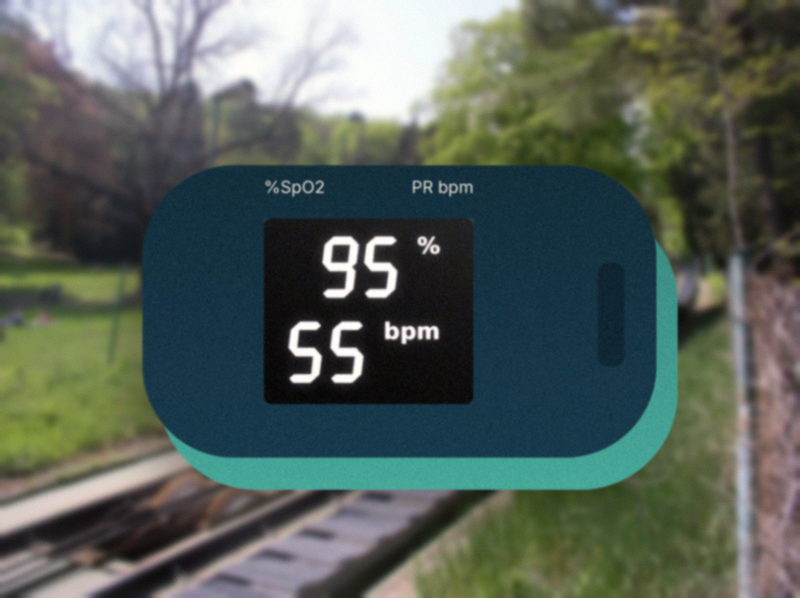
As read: 95 %
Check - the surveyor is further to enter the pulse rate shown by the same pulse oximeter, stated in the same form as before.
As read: 55 bpm
